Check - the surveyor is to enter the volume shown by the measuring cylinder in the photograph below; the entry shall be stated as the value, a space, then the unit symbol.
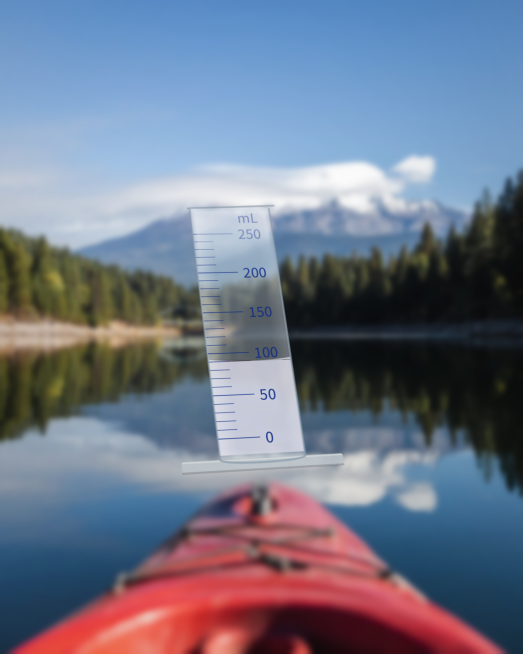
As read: 90 mL
